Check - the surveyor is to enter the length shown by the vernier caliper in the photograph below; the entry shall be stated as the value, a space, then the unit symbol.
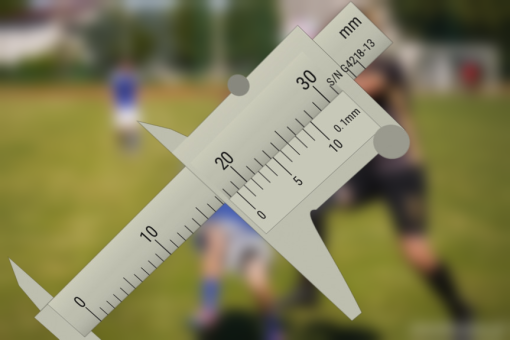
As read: 18.7 mm
